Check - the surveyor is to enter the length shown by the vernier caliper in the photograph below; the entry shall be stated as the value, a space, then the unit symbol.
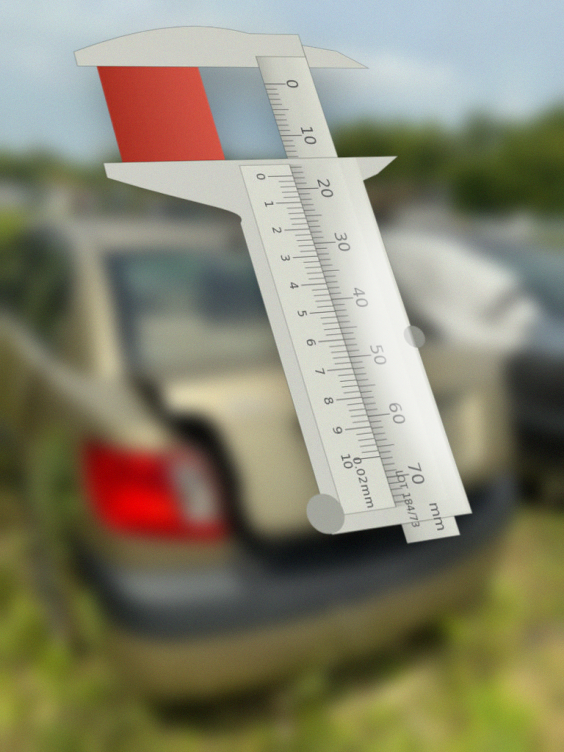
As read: 17.6 mm
